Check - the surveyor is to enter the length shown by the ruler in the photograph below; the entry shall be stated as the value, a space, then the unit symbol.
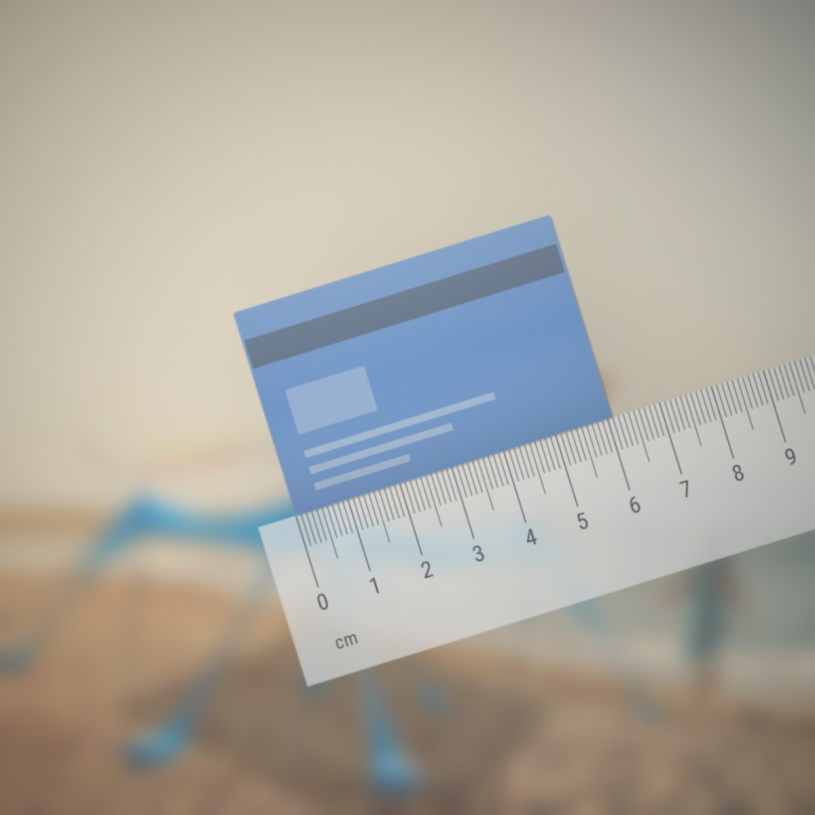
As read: 6.1 cm
